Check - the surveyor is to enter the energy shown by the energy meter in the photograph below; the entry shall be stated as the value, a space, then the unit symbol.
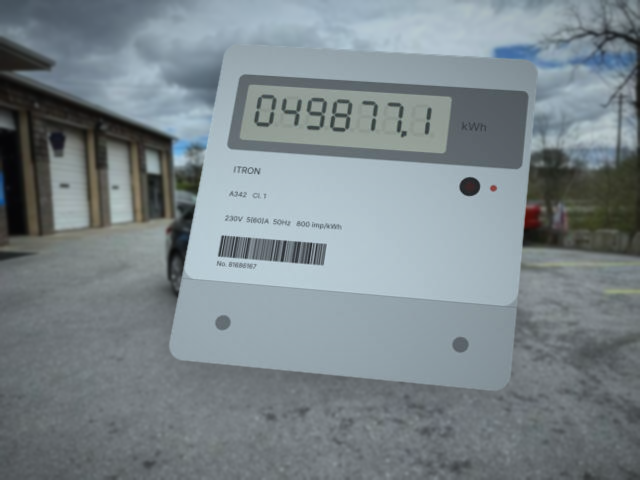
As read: 49877.1 kWh
